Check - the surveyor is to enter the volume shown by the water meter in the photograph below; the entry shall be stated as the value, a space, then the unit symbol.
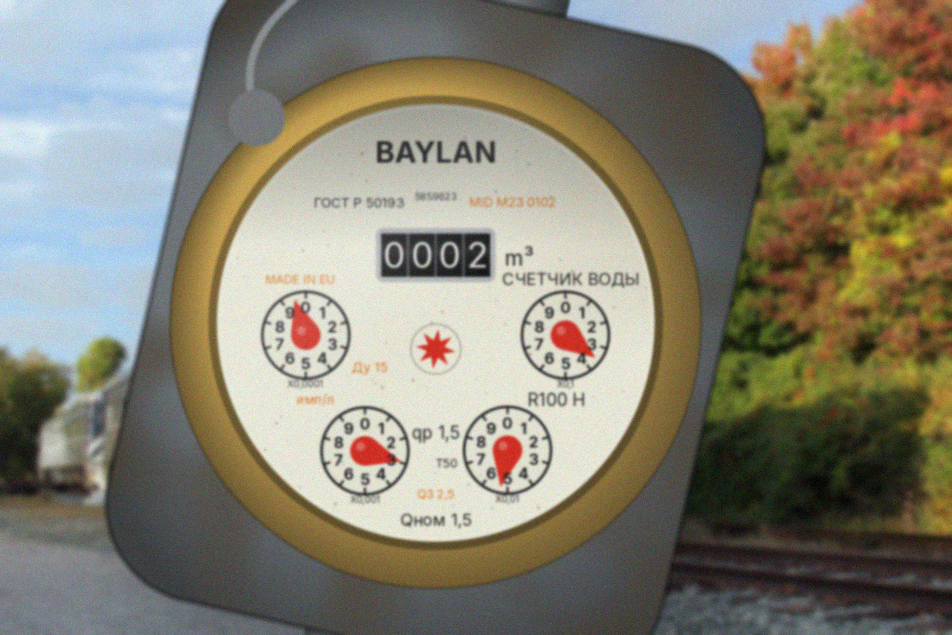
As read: 2.3529 m³
